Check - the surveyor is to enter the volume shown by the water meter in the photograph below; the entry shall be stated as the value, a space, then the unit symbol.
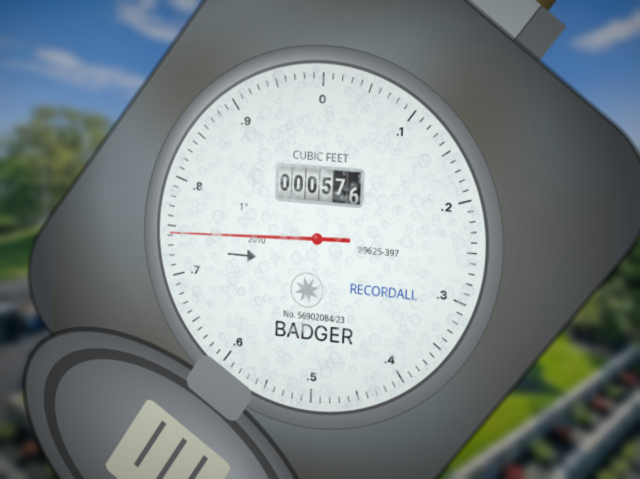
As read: 575.74 ft³
